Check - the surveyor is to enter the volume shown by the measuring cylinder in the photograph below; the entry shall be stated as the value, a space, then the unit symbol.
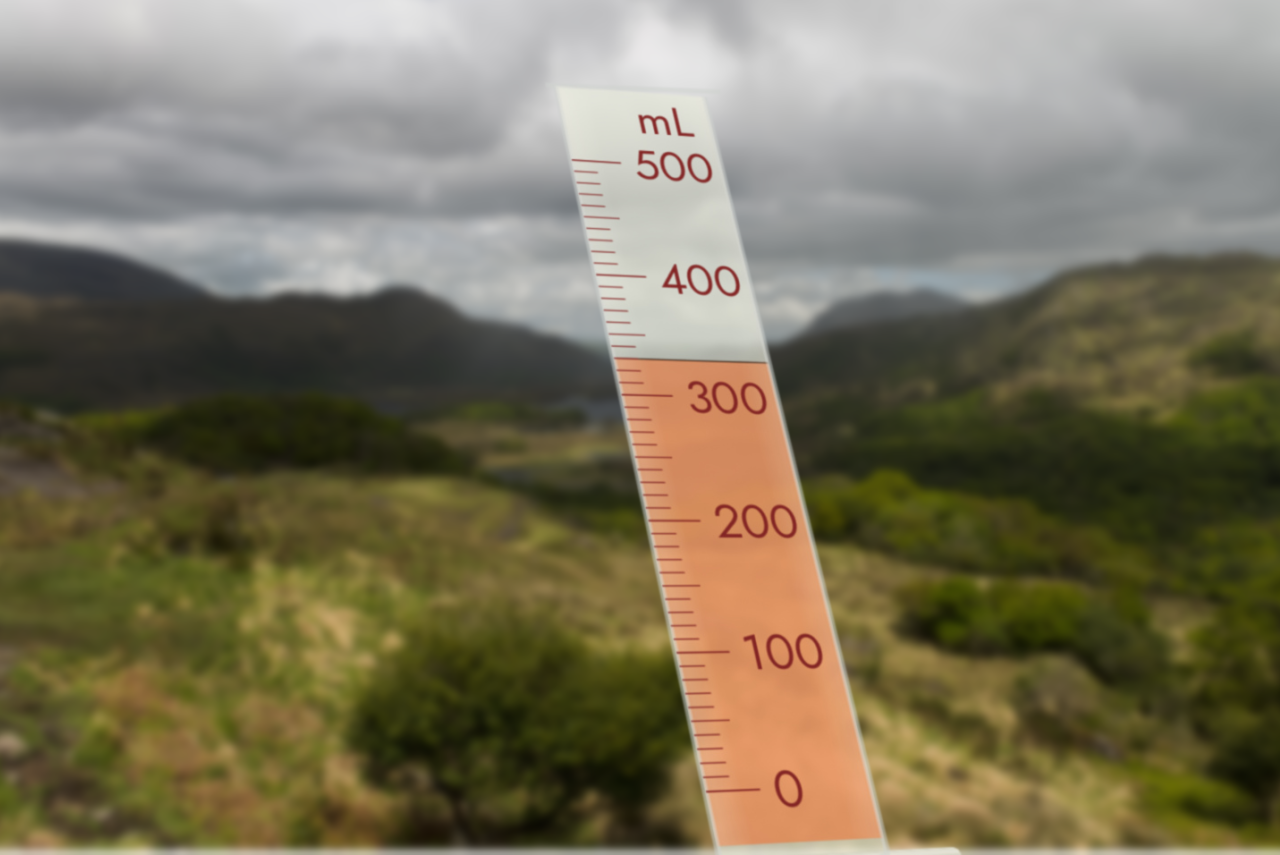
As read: 330 mL
